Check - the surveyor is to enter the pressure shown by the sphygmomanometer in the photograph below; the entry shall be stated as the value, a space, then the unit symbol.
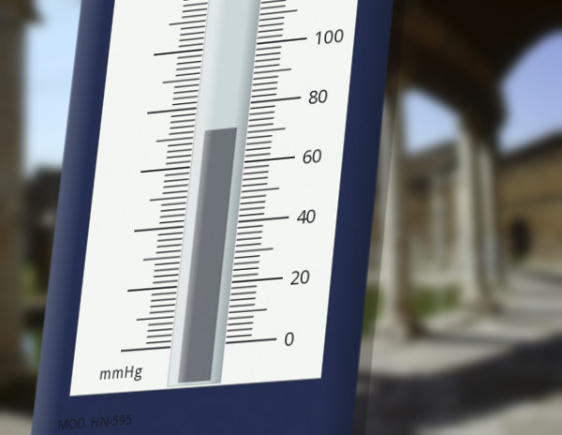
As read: 72 mmHg
